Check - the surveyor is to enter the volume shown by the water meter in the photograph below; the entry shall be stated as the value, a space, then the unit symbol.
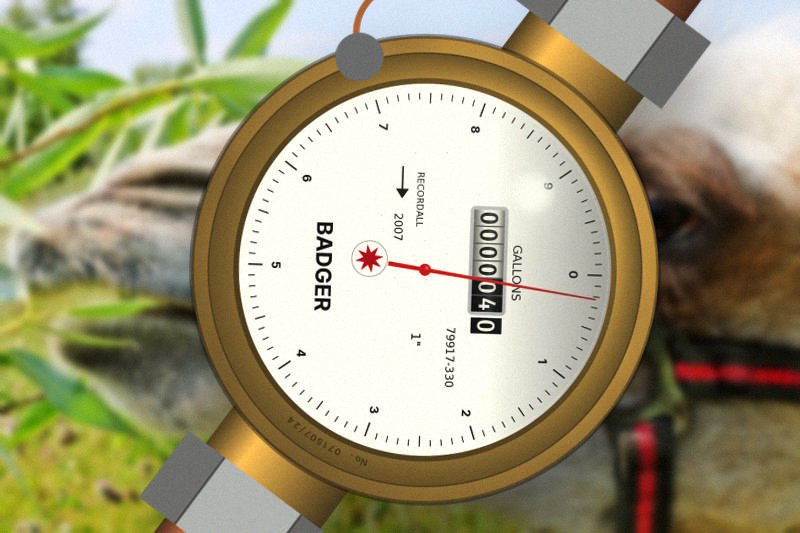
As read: 40.2 gal
